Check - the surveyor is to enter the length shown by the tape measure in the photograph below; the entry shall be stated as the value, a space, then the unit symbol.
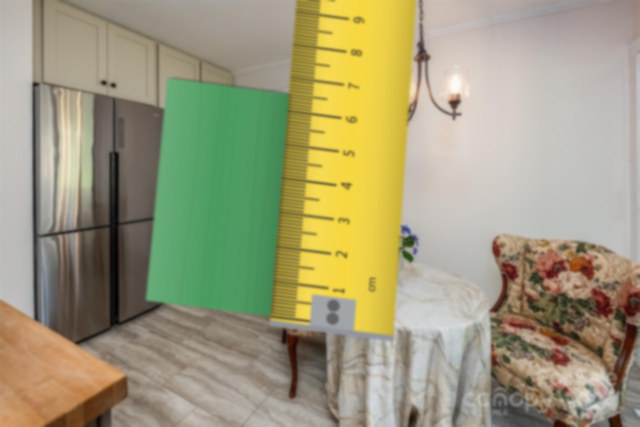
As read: 6.5 cm
